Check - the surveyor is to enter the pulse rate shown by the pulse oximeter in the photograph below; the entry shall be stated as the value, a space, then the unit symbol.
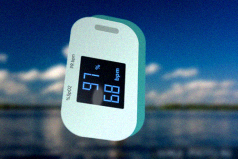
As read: 68 bpm
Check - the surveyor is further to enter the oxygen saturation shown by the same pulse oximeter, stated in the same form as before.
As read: 97 %
